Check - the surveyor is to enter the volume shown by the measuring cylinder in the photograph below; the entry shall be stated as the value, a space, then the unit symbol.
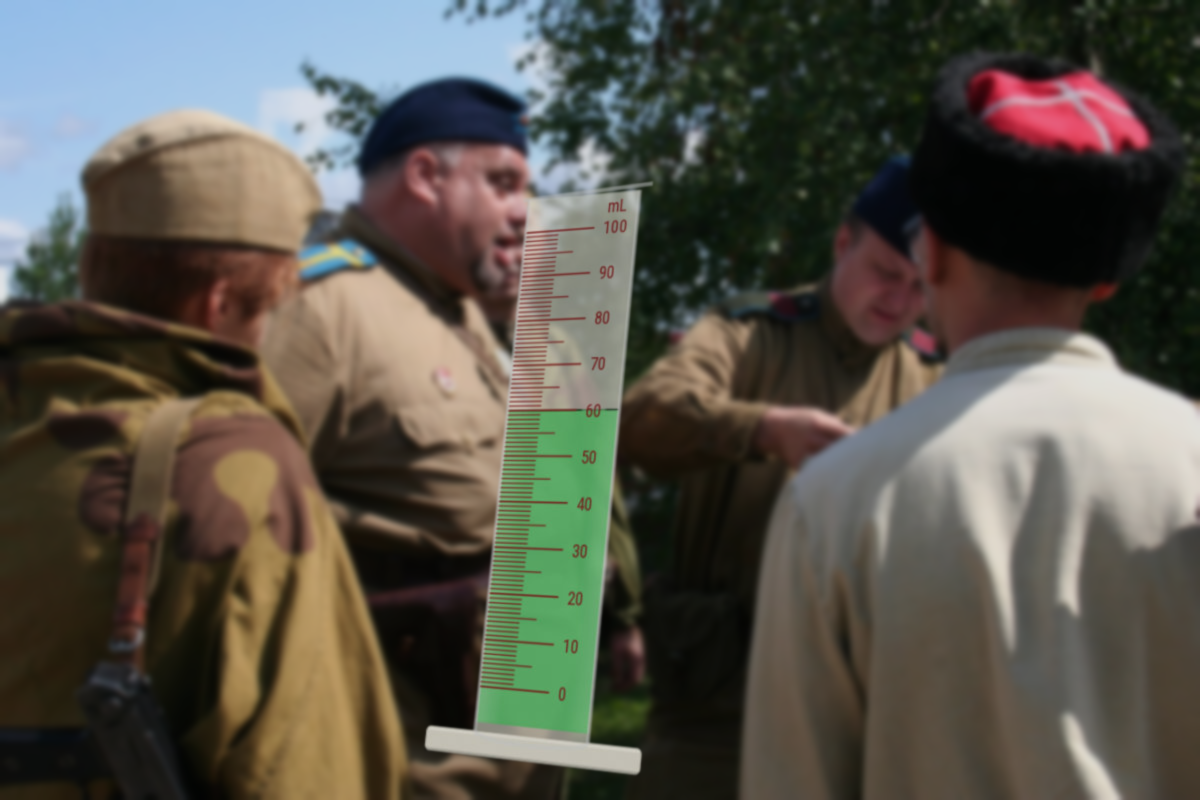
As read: 60 mL
